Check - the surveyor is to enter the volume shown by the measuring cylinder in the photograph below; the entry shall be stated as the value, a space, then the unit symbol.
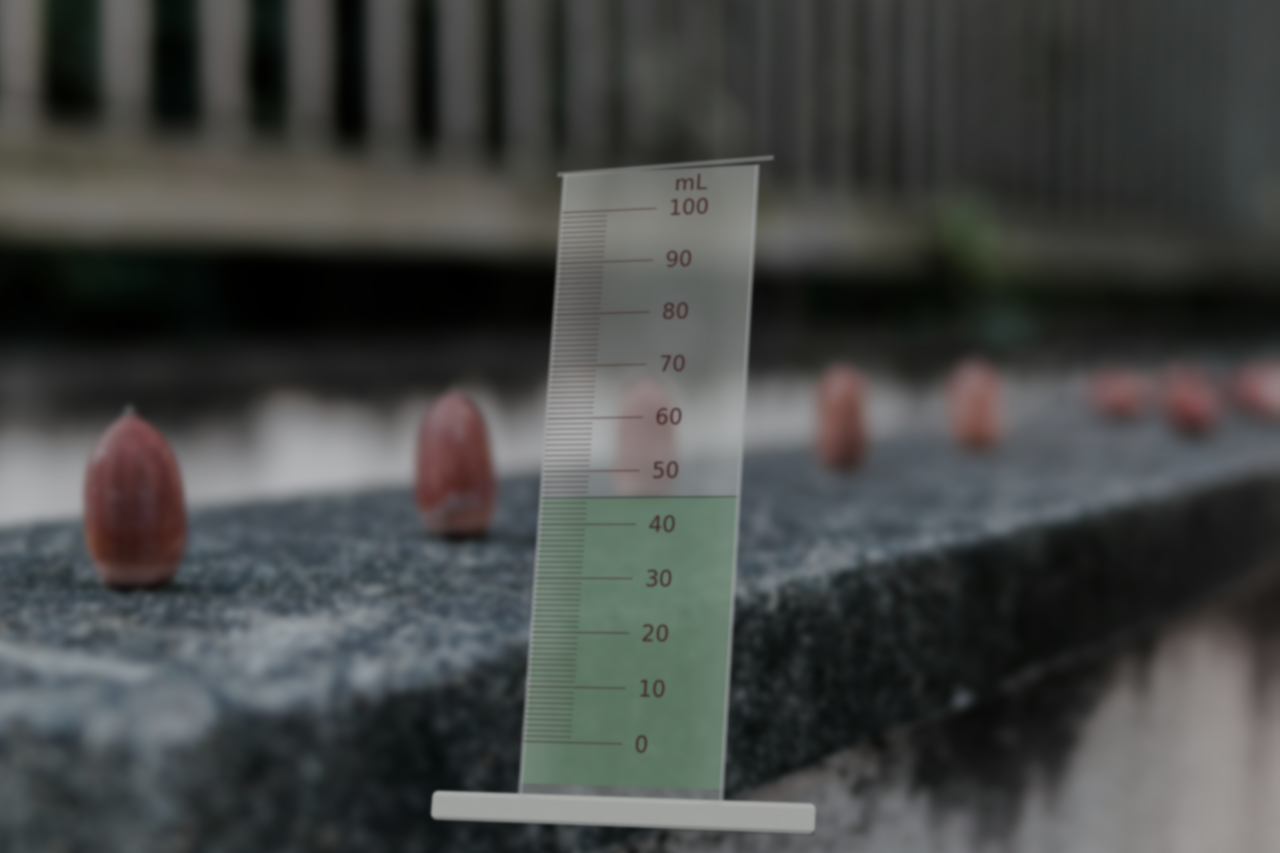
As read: 45 mL
